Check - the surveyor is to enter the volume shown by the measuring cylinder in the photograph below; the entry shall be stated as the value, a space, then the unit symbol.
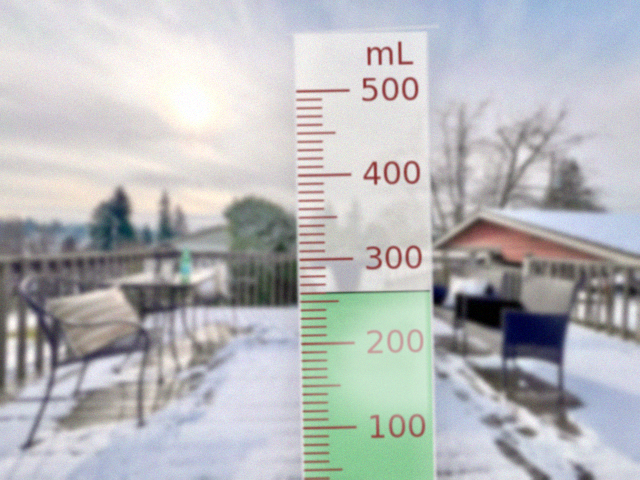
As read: 260 mL
